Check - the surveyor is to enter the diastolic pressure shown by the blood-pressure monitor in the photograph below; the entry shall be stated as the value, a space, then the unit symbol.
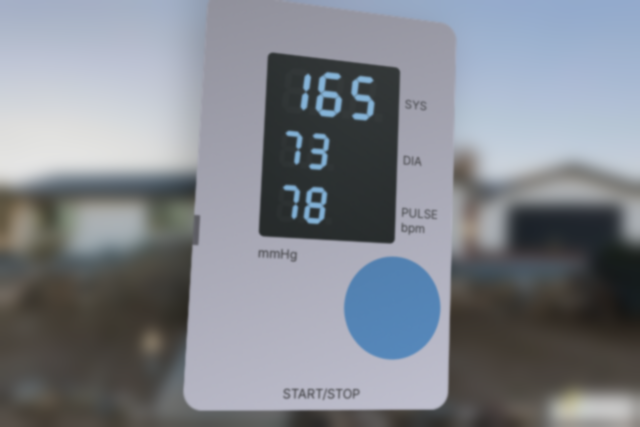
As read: 73 mmHg
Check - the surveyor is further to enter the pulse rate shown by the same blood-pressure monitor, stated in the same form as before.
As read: 78 bpm
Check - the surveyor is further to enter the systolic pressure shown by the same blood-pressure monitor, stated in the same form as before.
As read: 165 mmHg
